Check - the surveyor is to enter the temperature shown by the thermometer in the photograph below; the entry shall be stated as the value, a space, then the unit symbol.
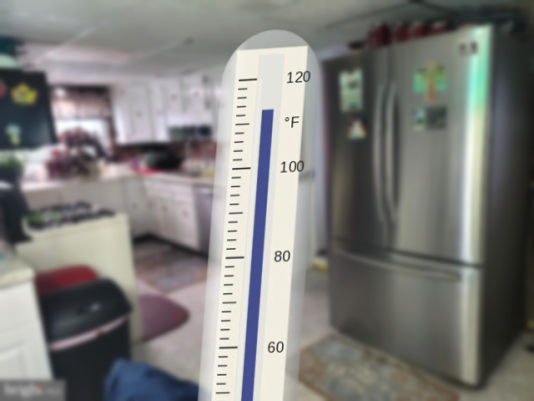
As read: 113 °F
